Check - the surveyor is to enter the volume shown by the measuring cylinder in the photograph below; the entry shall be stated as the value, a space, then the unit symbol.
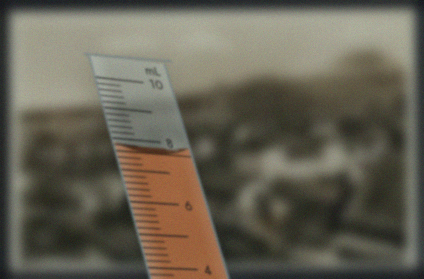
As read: 7.6 mL
